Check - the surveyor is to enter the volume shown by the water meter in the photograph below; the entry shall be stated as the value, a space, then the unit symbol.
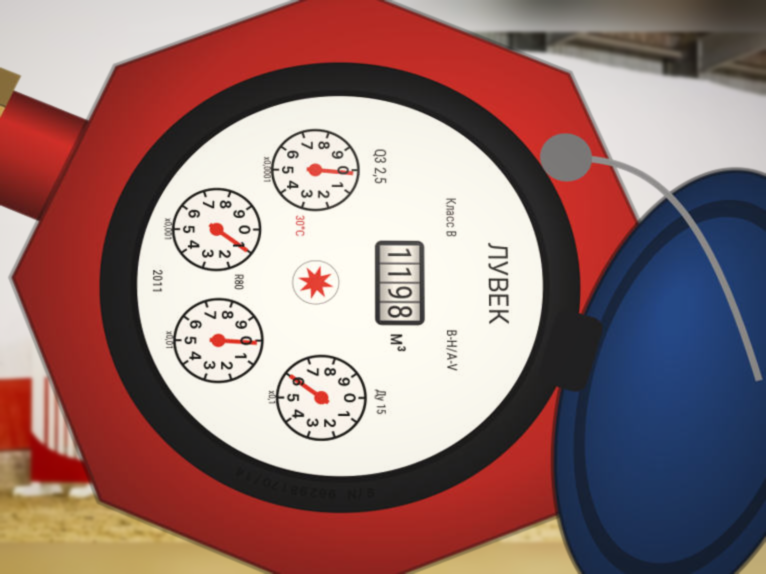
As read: 1198.6010 m³
